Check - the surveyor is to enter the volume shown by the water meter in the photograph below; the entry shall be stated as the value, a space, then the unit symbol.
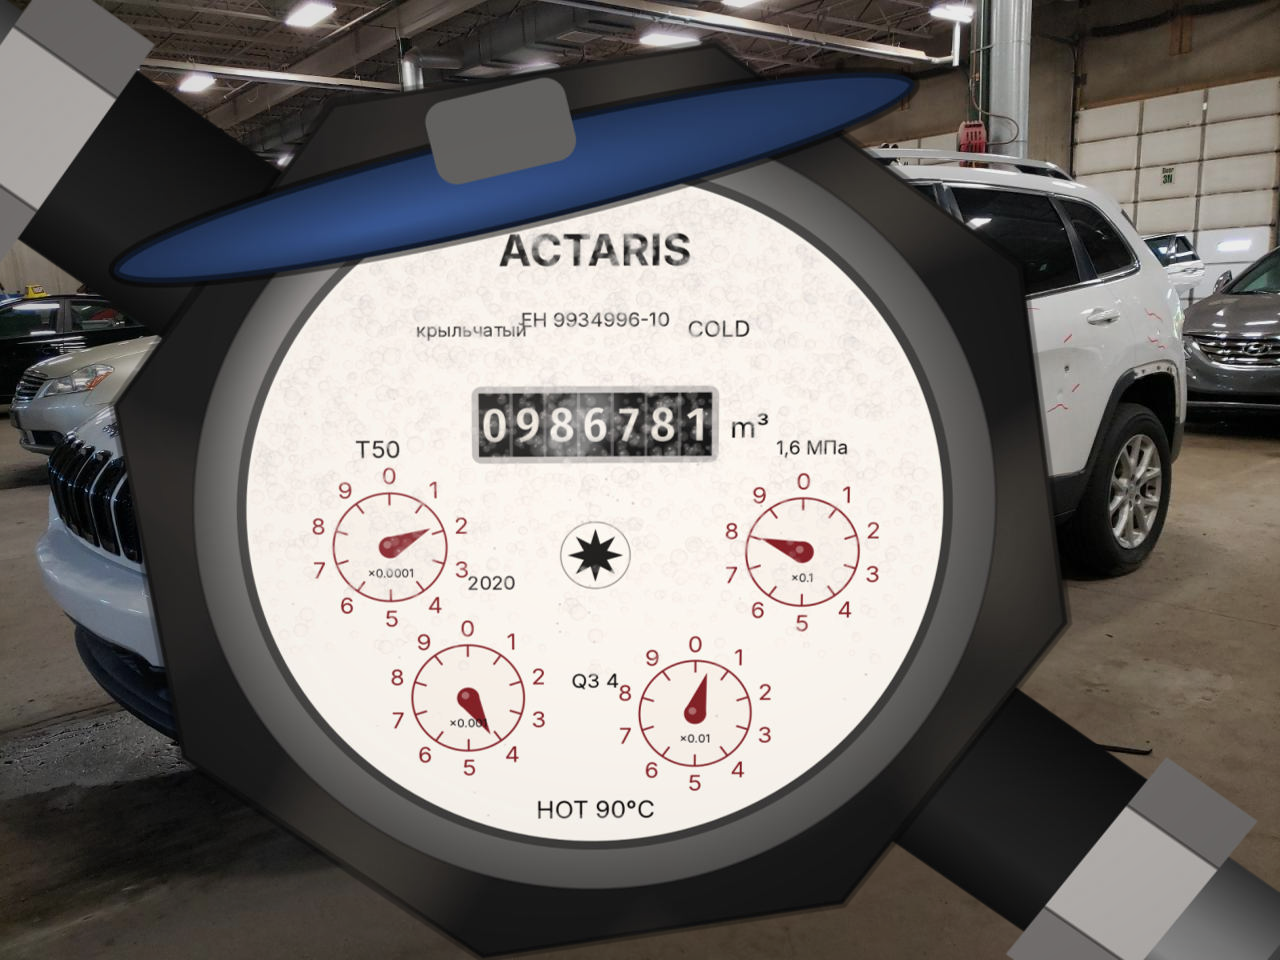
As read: 986781.8041 m³
